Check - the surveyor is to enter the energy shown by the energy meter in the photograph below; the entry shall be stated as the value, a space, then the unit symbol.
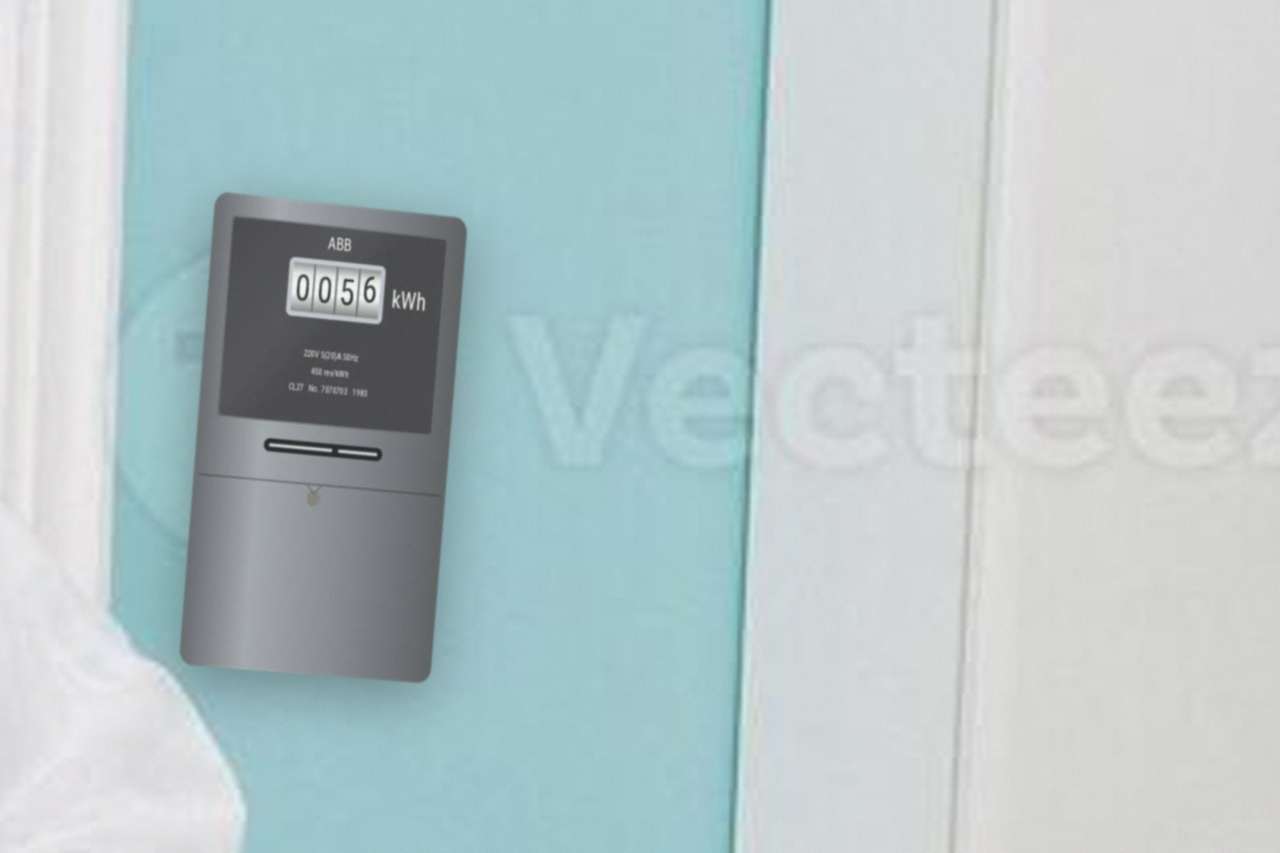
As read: 56 kWh
